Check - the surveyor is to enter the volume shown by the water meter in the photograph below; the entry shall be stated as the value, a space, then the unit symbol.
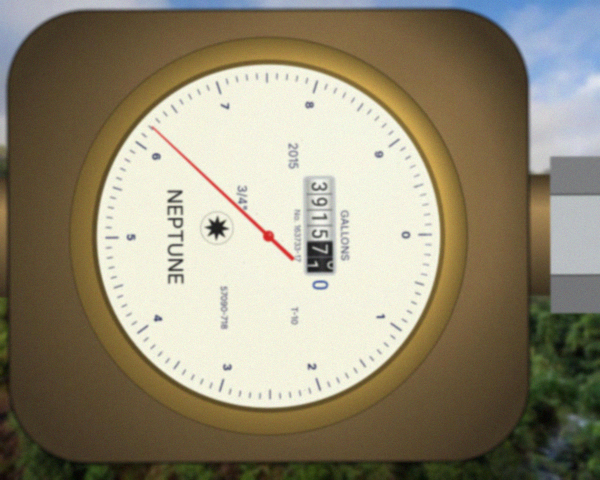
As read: 3915706.2 gal
